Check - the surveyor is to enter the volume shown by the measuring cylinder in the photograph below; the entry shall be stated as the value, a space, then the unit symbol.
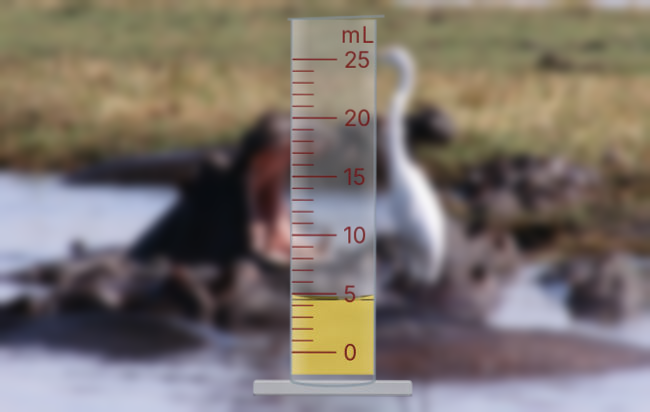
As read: 4.5 mL
